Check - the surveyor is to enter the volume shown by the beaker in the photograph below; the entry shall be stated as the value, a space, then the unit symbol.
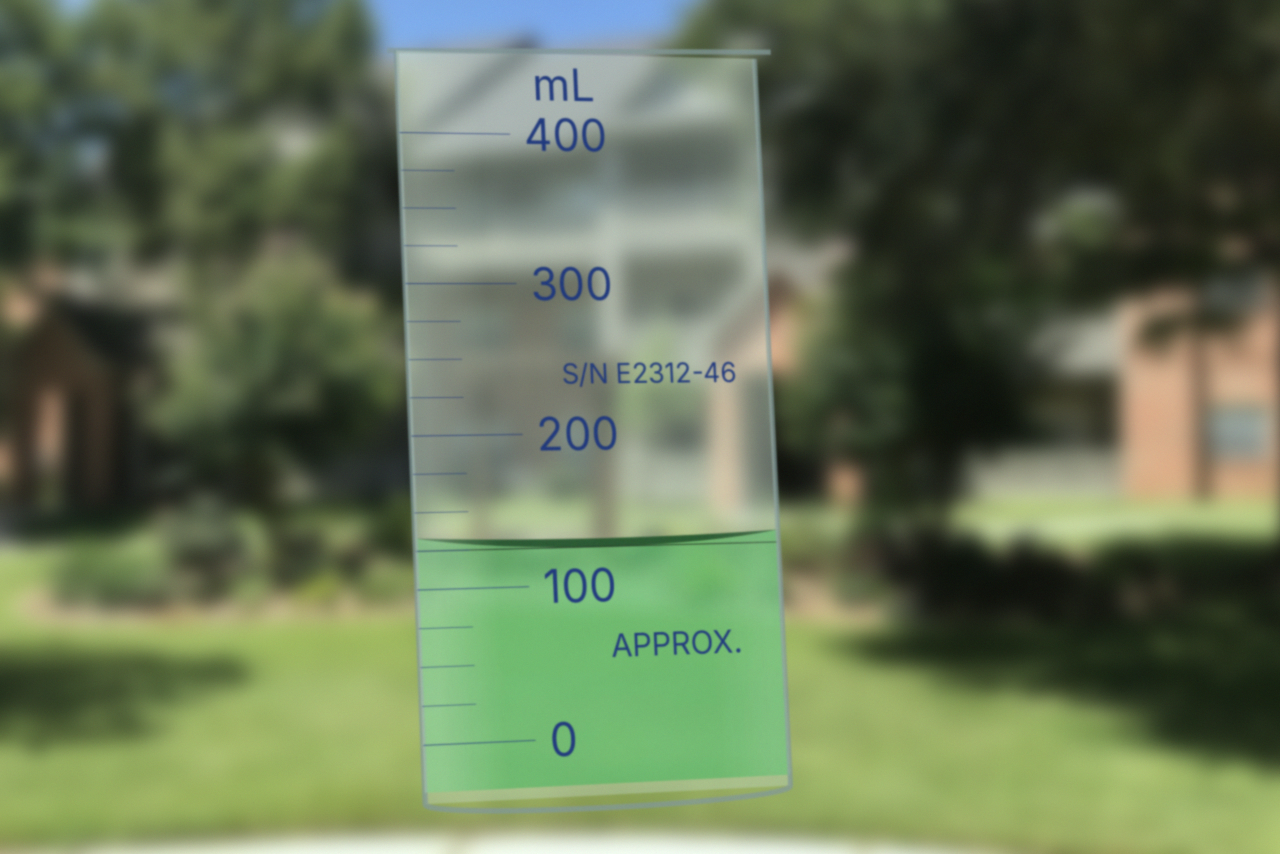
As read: 125 mL
